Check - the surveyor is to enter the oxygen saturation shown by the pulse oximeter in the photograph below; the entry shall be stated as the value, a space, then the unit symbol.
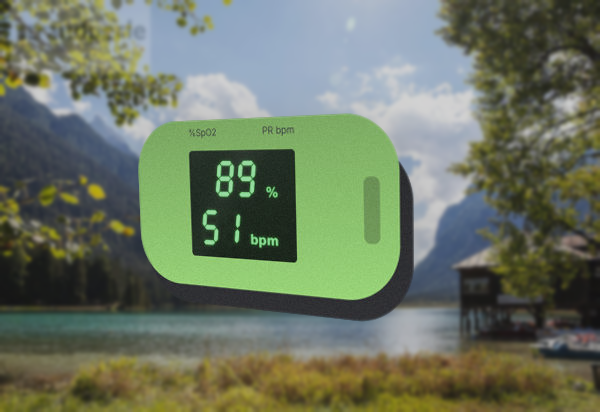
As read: 89 %
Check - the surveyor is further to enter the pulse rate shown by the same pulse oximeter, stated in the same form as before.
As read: 51 bpm
